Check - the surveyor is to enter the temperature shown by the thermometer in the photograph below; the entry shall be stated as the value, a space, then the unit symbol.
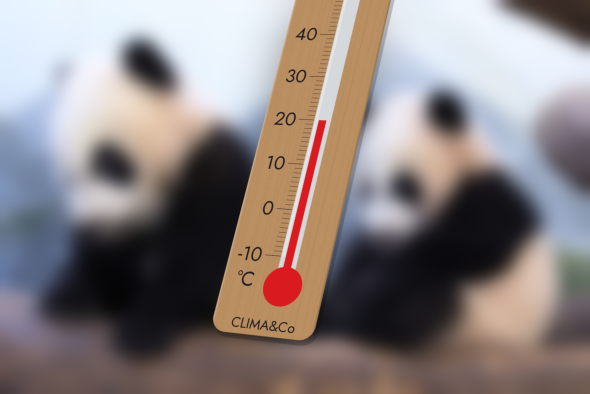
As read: 20 °C
